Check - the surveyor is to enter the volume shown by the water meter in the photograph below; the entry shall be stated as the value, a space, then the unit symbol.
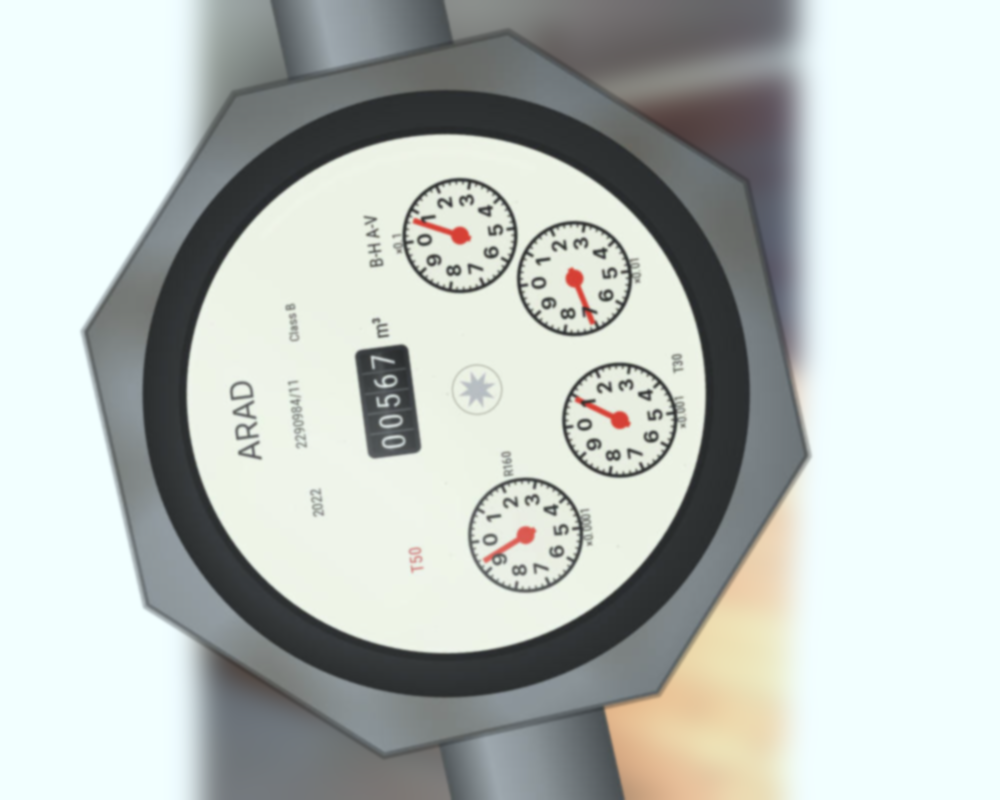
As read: 567.0709 m³
